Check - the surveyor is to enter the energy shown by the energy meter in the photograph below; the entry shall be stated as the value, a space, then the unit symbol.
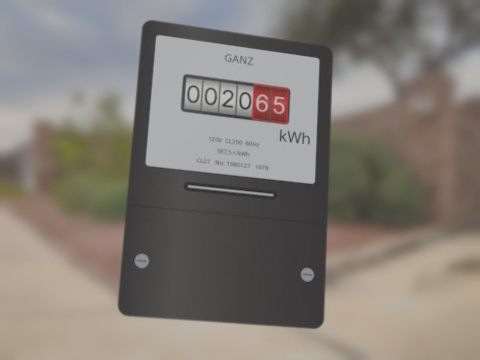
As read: 20.65 kWh
